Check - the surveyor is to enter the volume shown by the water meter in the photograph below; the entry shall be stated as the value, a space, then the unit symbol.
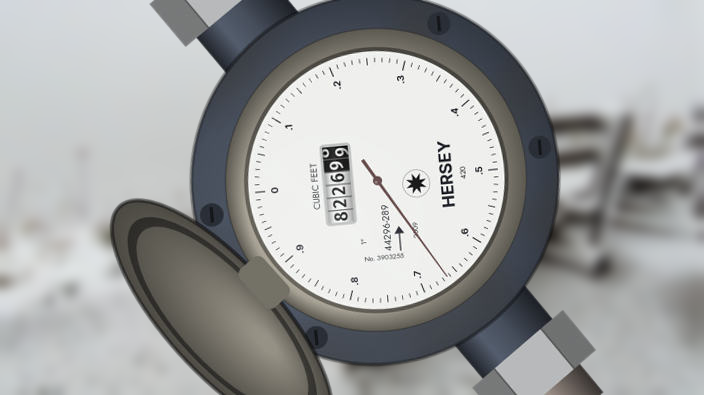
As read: 822698.66 ft³
